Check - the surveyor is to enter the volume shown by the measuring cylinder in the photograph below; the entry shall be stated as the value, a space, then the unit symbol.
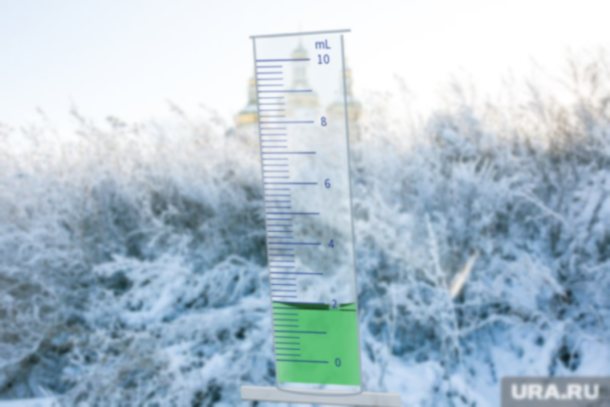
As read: 1.8 mL
